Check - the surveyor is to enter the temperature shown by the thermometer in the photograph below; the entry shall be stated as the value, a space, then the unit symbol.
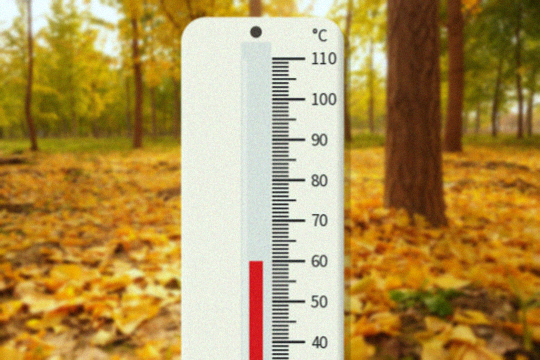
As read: 60 °C
